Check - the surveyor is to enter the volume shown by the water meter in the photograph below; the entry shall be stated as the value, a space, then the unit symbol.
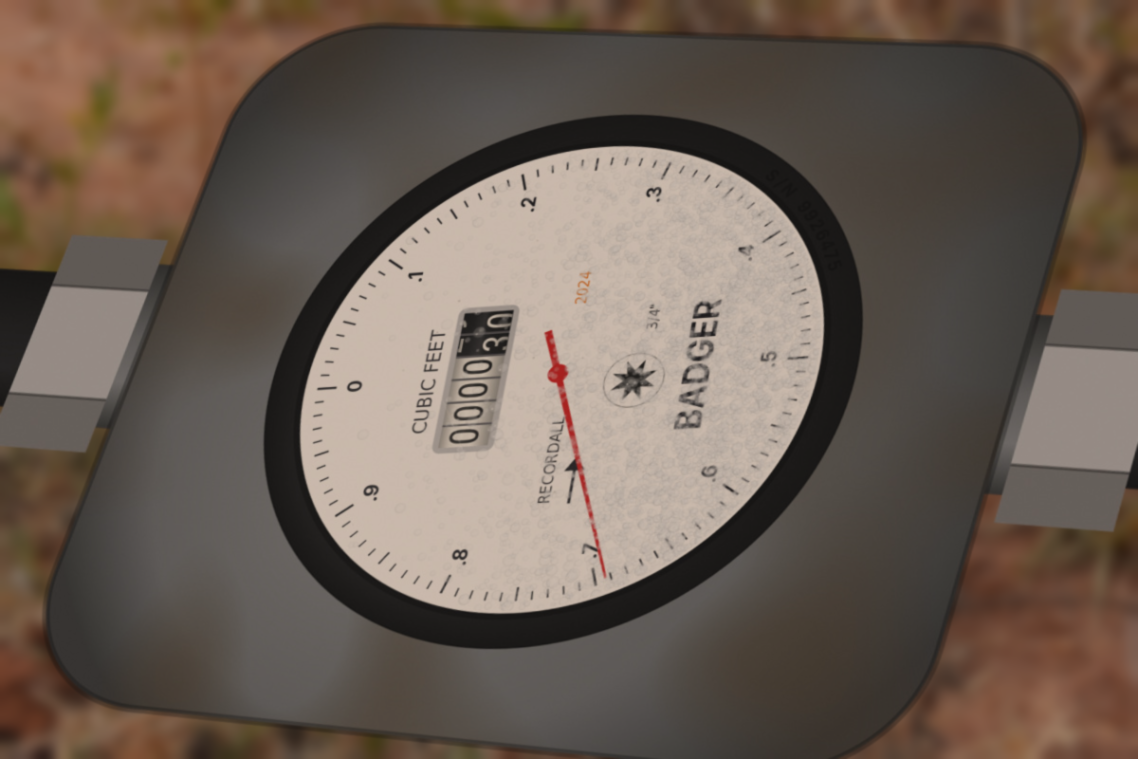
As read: 29.69 ft³
